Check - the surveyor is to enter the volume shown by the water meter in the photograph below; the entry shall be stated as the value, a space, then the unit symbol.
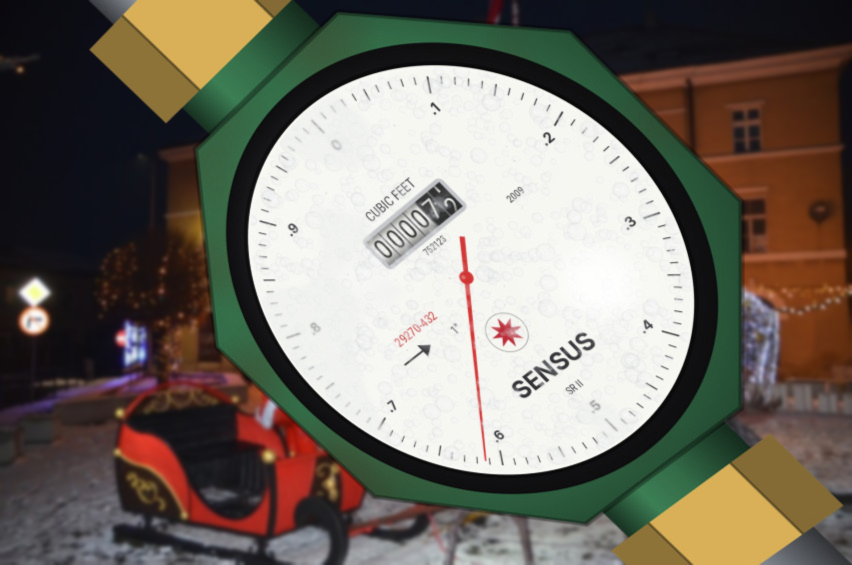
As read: 71.61 ft³
